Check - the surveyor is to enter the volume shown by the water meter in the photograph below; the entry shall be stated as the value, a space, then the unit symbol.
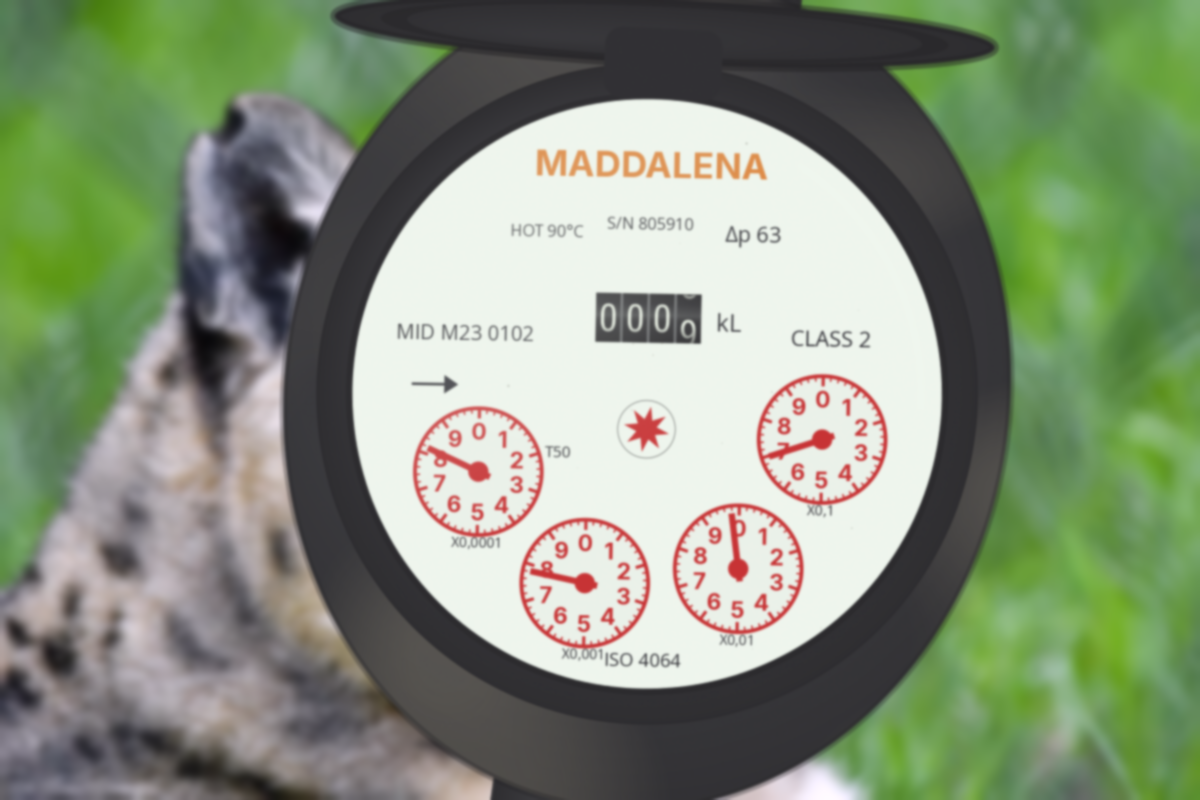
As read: 8.6978 kL
